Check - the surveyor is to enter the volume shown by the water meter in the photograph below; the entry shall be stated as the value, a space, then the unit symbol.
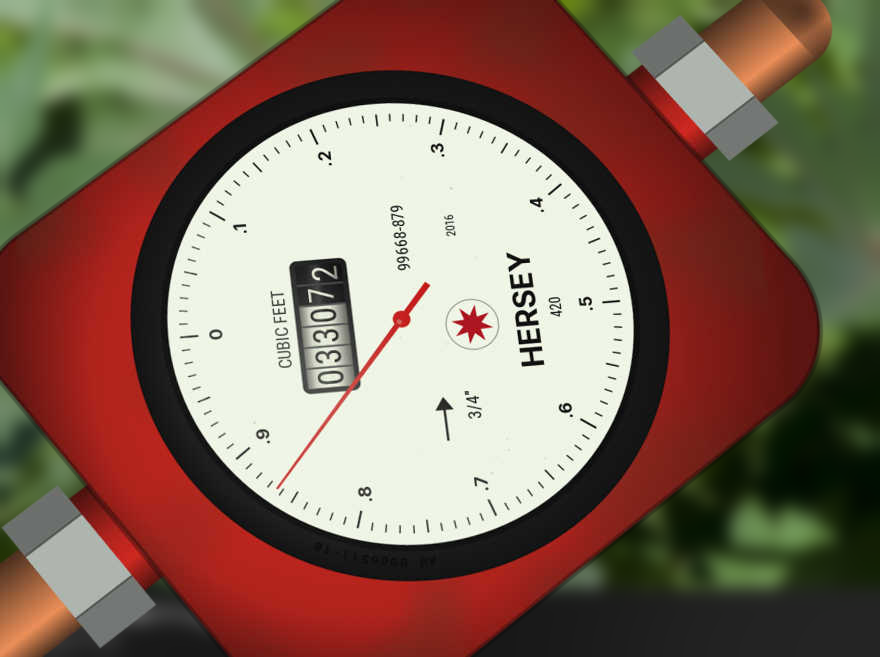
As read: 33071.86 ft³
